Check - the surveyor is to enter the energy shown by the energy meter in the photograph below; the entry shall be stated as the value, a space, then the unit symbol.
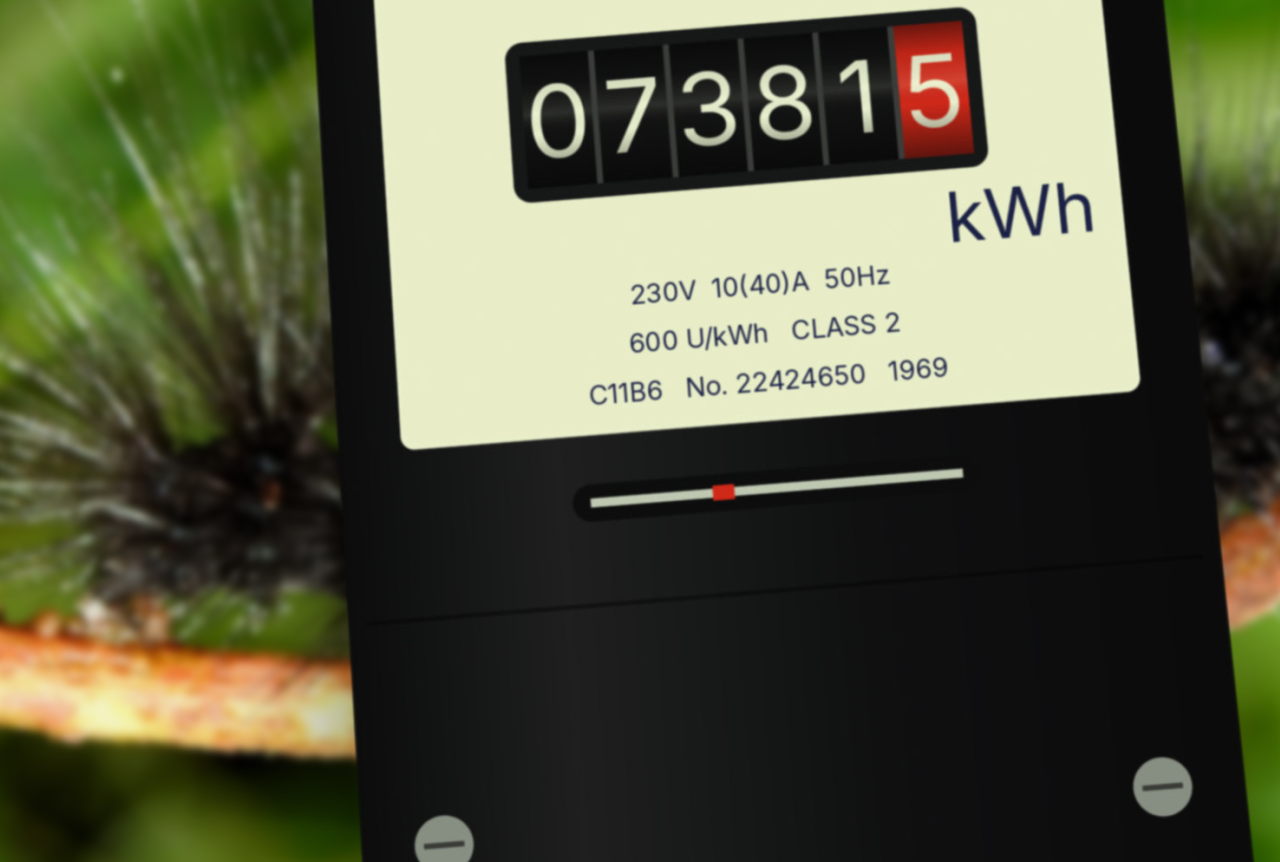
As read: 7381.5 kWh
